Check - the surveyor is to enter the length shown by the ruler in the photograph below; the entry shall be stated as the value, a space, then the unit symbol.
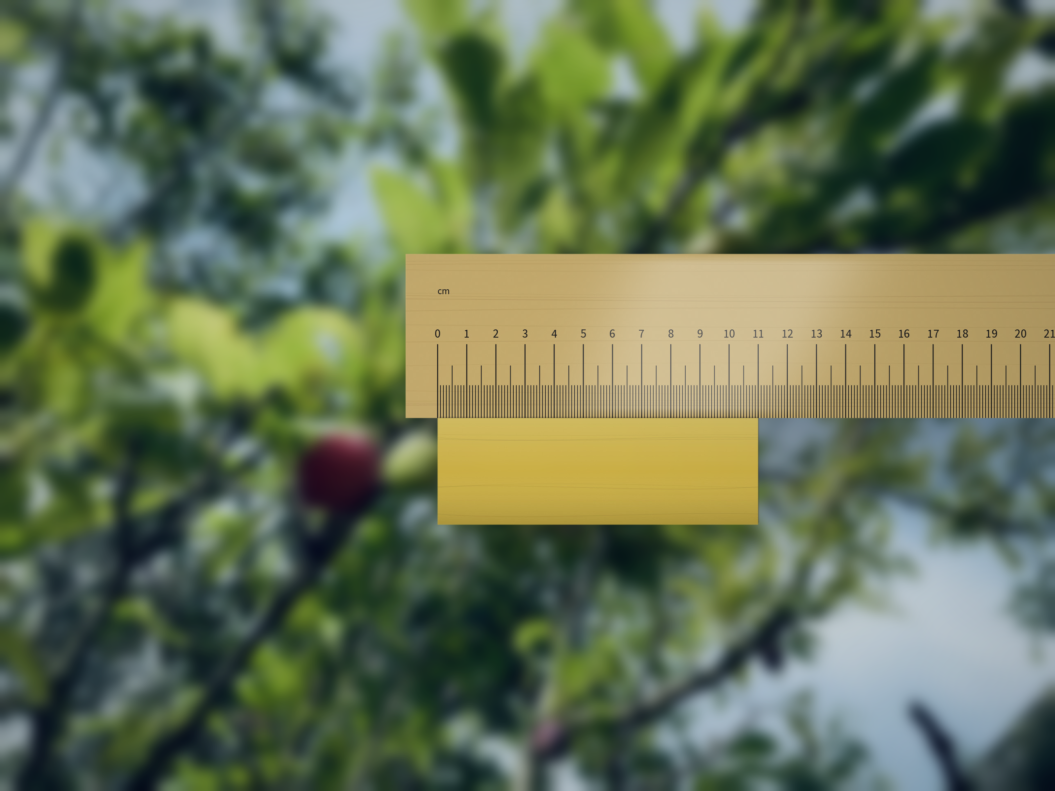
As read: 11 cm
